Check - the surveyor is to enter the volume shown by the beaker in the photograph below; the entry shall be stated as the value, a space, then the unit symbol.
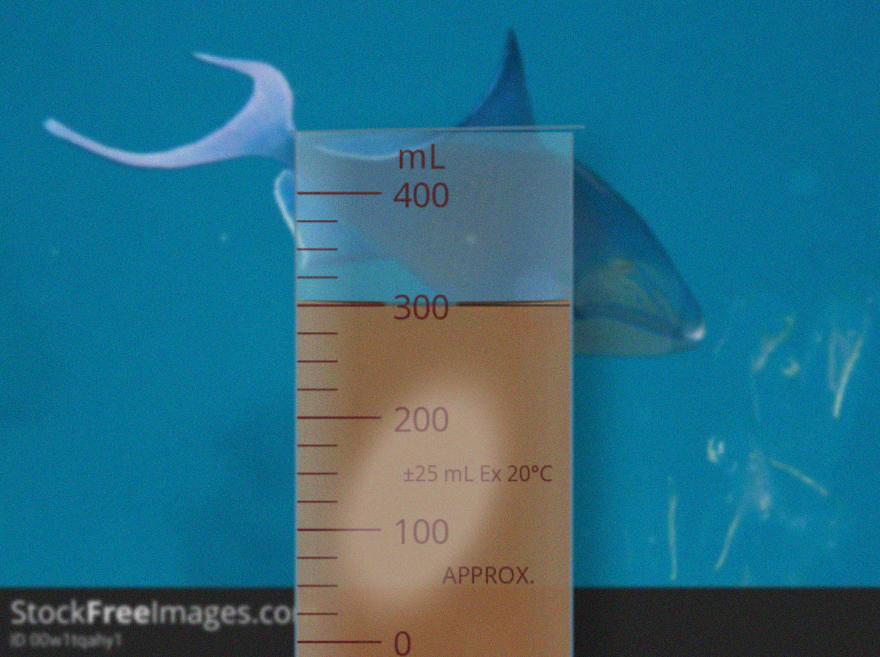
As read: 300 mL
